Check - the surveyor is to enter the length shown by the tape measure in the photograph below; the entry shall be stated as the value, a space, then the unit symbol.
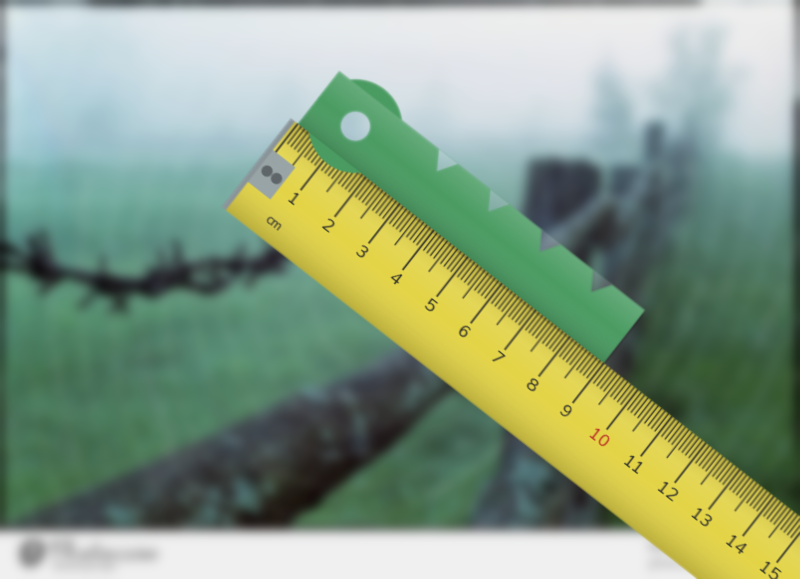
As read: 9 cm
